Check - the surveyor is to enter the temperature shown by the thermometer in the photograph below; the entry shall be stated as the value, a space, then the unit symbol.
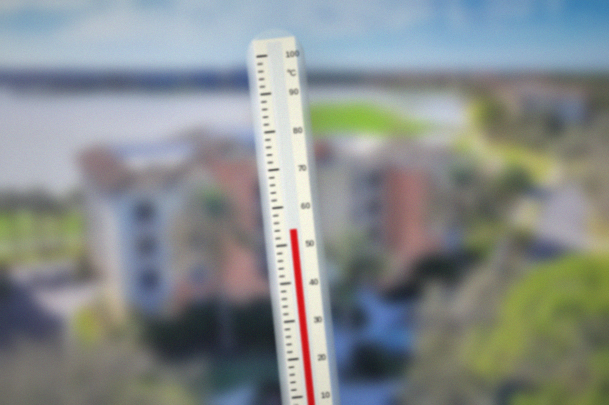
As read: 54 °C
